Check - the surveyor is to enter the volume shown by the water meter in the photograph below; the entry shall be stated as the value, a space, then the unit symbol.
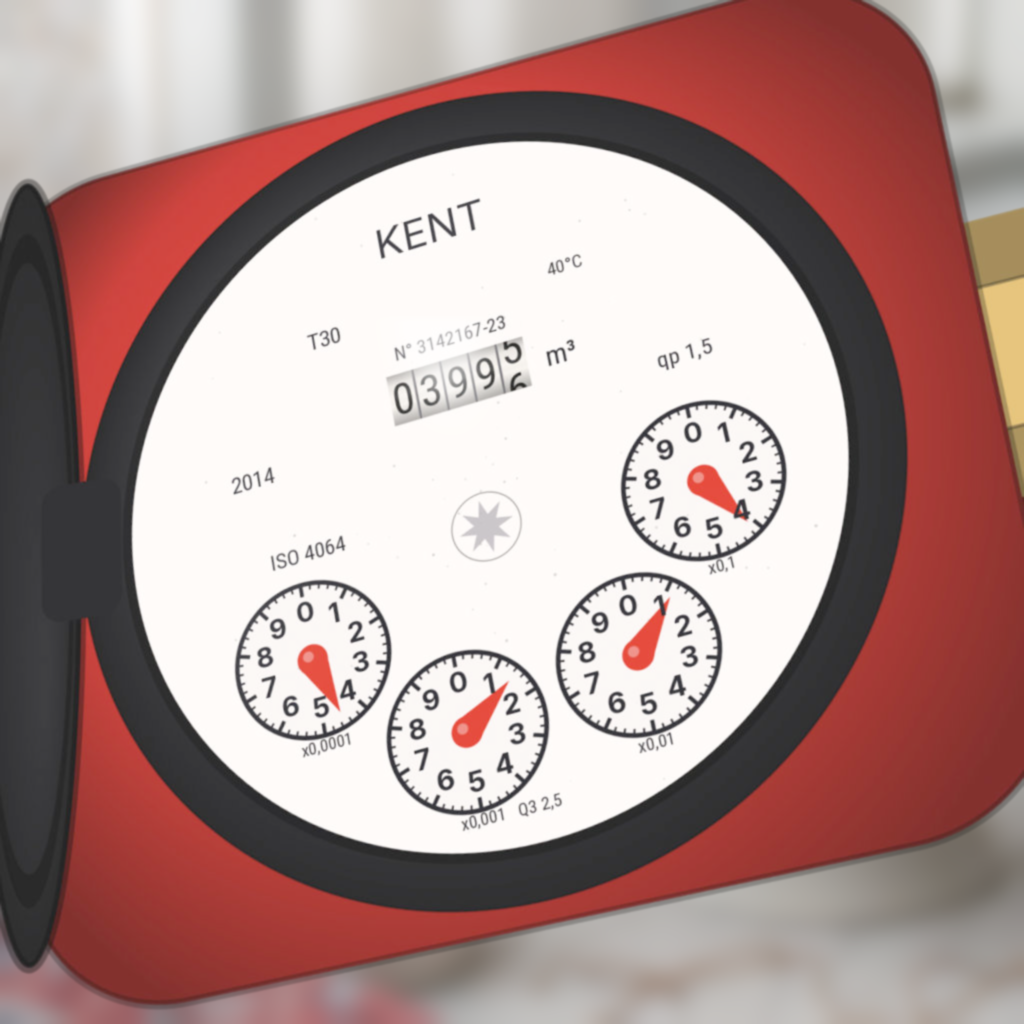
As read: 3995.4114 m³
